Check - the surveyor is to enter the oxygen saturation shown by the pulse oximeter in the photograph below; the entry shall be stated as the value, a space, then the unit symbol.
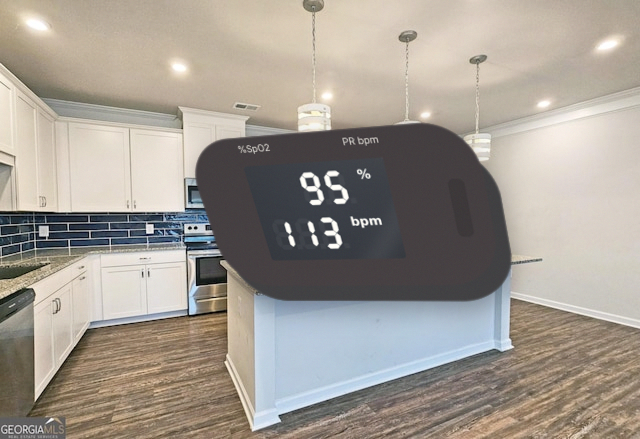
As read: 95 %
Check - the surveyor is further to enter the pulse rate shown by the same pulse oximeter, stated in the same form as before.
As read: 113 bpm
